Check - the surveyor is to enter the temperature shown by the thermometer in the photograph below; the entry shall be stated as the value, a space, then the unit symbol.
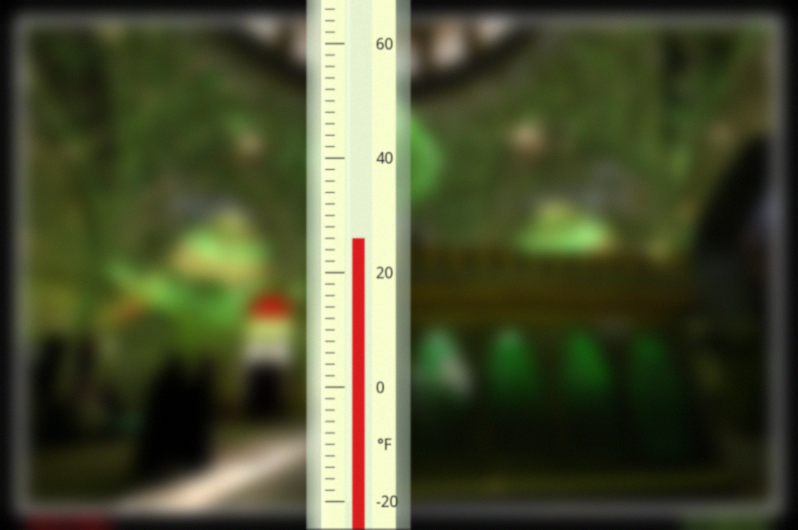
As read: 26 °F
